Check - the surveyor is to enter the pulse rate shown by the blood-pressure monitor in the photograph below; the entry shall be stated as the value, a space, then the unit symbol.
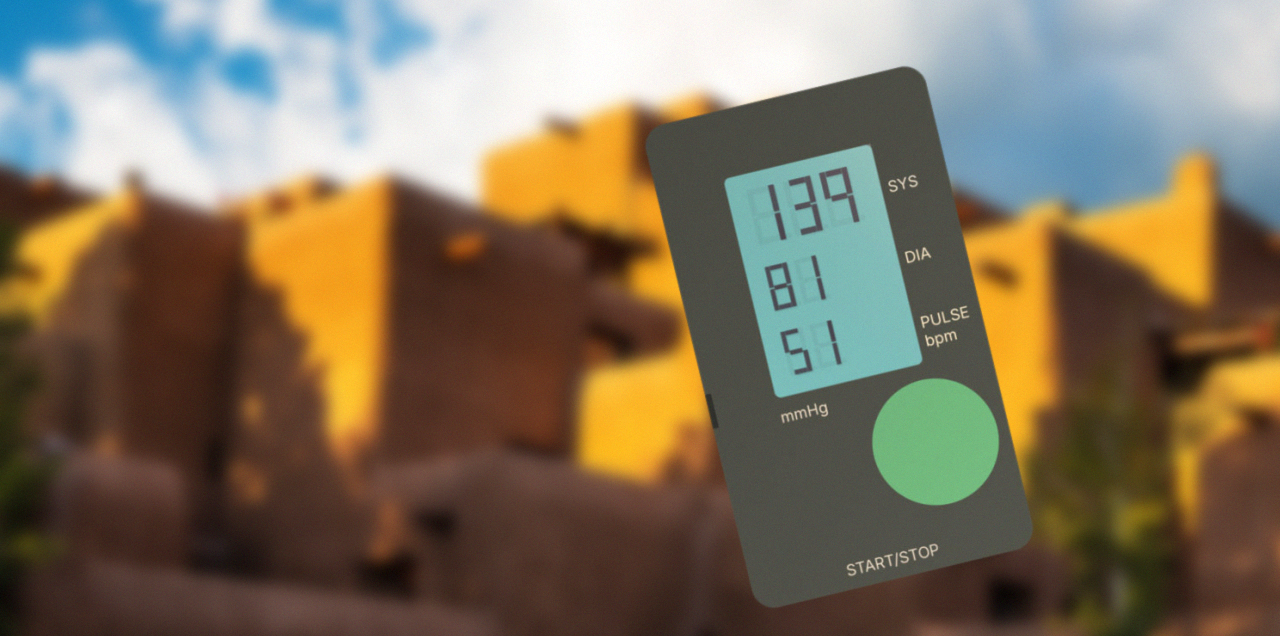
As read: 51 bpm
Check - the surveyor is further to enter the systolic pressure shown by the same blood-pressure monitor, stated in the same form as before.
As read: 139 mmHg
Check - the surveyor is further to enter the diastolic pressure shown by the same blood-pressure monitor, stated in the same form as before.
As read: 81 mmHg
